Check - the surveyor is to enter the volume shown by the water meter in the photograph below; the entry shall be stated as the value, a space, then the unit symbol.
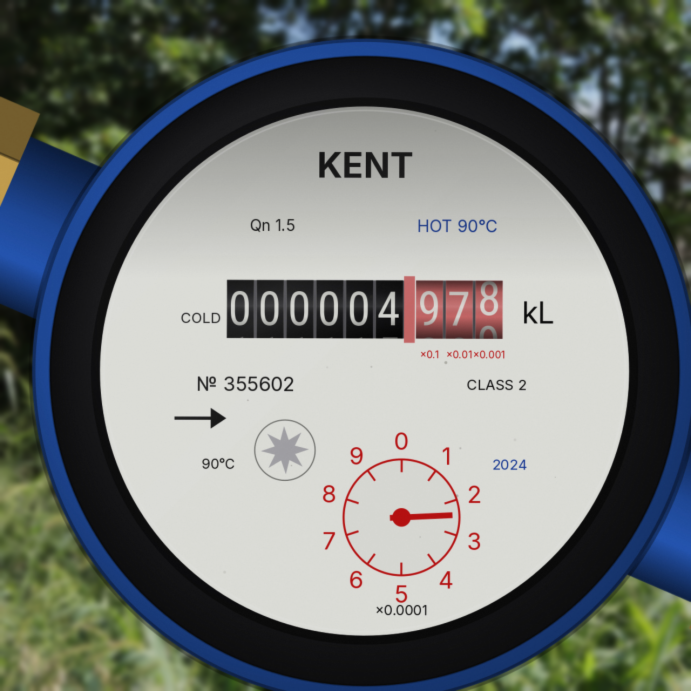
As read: 4.9782 kL
